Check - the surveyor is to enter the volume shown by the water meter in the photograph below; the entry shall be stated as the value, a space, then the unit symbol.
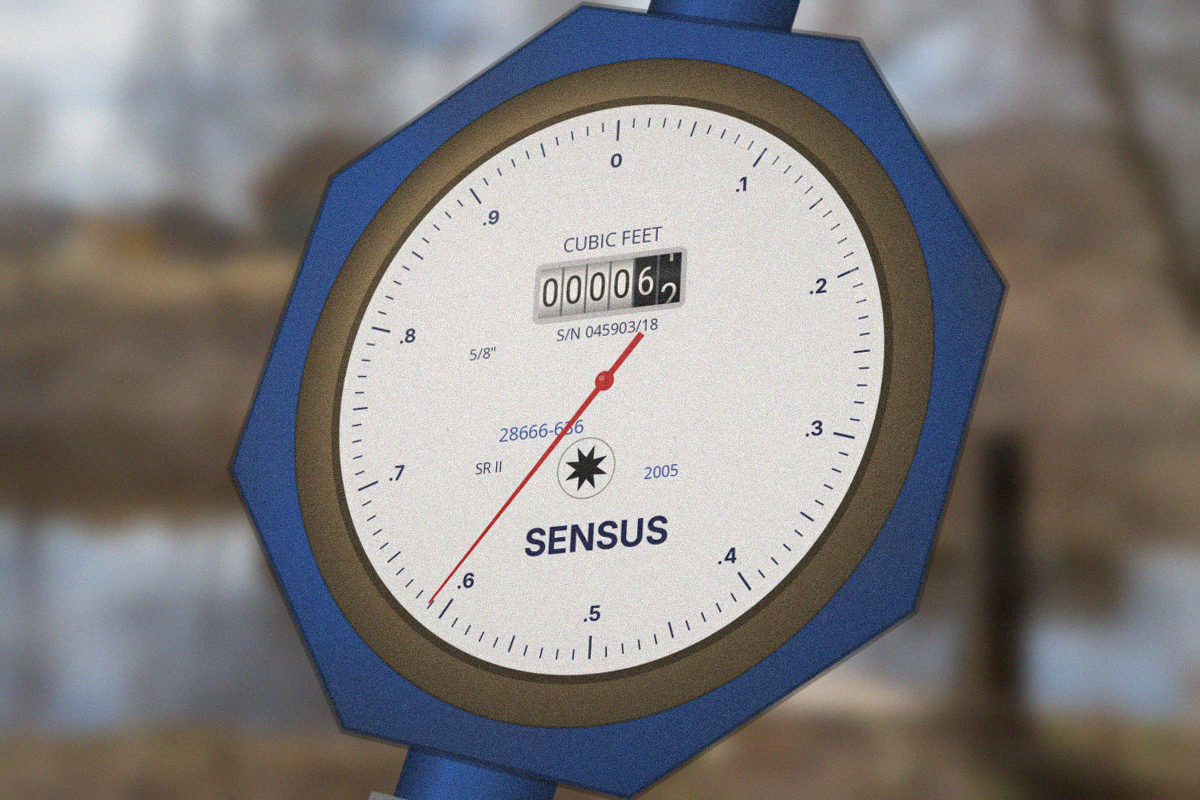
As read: 61.61 ft³
